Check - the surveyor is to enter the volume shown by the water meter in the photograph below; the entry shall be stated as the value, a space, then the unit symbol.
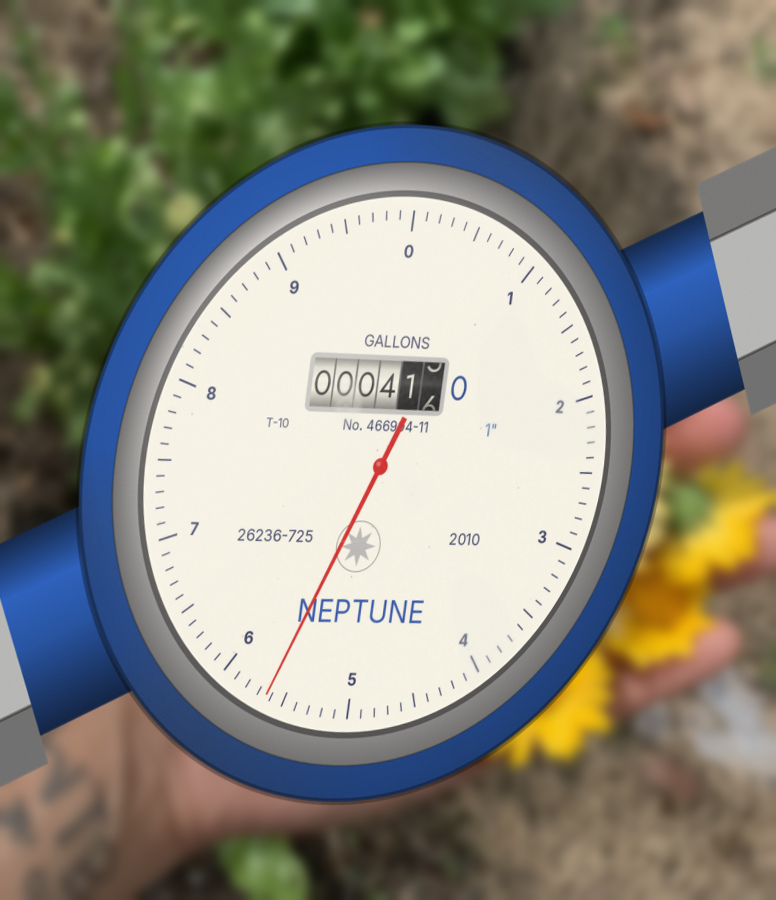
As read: 4155.6 gal
